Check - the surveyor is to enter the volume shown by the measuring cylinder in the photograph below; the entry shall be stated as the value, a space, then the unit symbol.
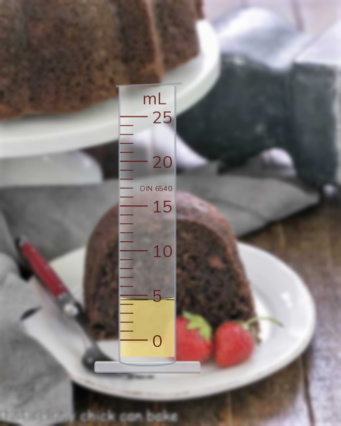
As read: 4.5 mL
